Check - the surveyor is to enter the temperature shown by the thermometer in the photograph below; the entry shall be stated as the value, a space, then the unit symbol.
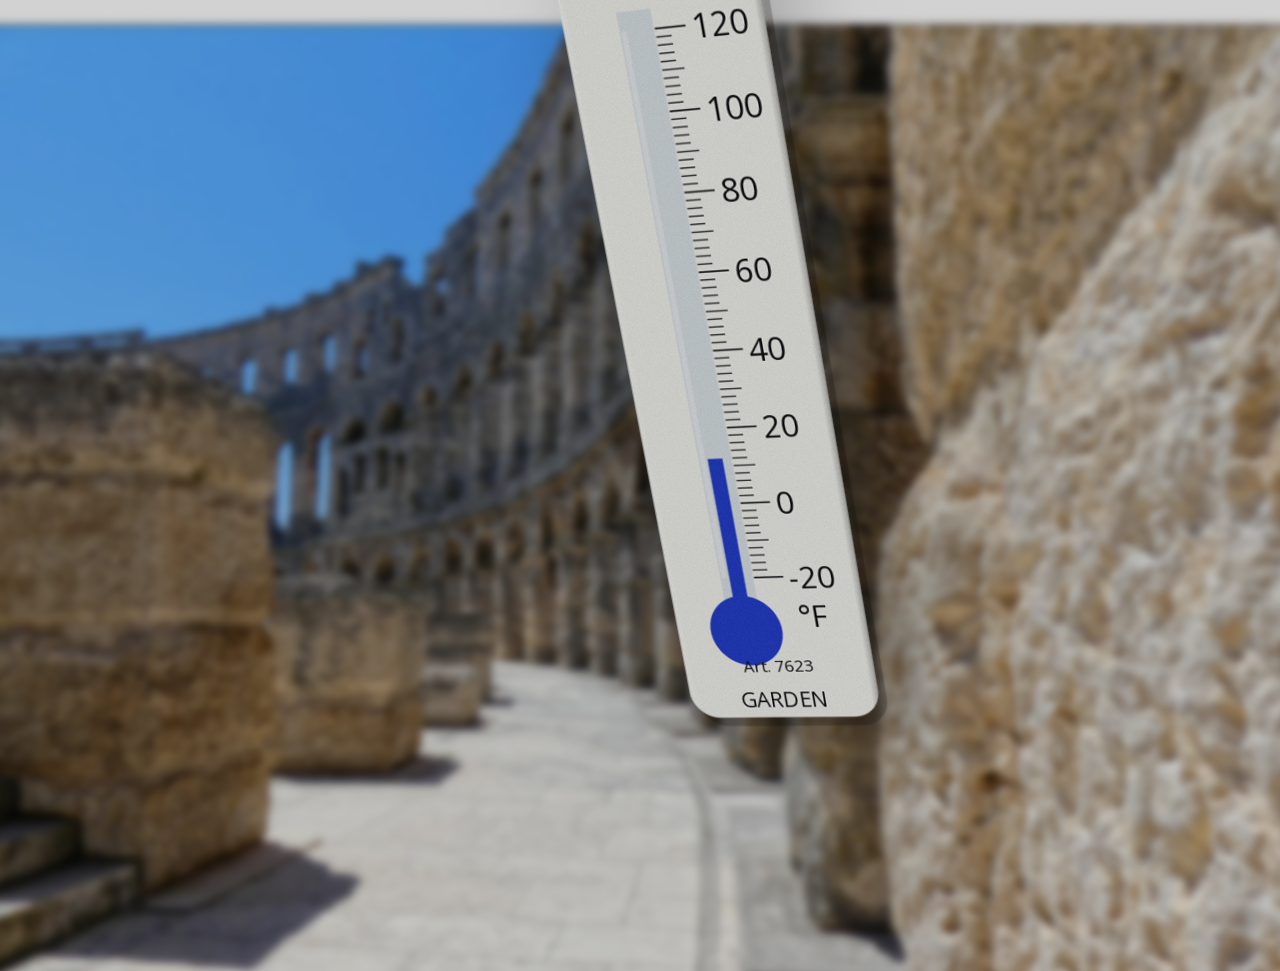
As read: 12 °F
